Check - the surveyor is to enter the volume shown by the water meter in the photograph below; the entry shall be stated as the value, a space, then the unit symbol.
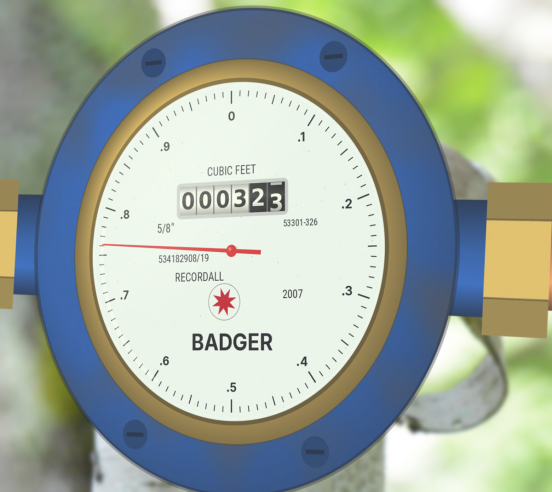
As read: 322.76 ft³
